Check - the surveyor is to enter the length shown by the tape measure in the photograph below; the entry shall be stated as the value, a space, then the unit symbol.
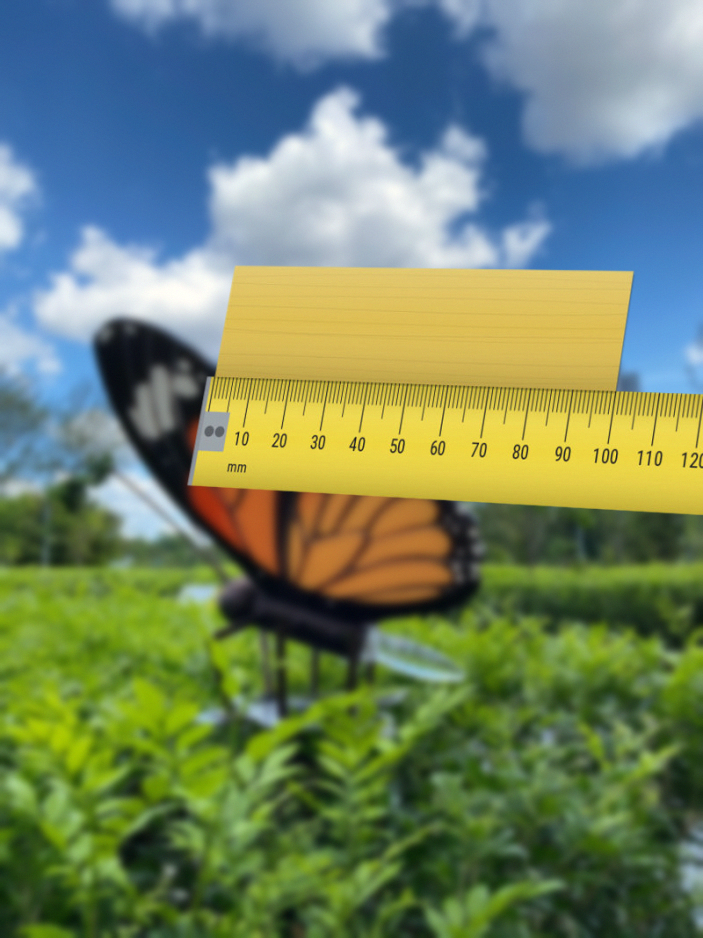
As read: 100 mm
